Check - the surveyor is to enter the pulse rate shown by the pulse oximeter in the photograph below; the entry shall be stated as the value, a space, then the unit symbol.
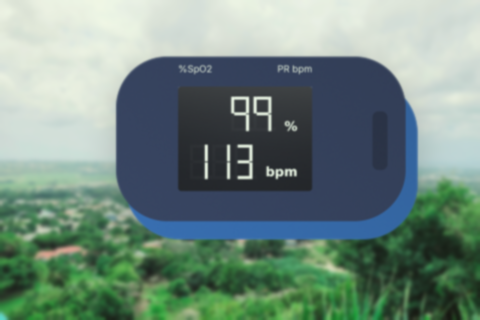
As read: 113 bpm
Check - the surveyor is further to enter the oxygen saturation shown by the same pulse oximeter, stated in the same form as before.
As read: 99 %
